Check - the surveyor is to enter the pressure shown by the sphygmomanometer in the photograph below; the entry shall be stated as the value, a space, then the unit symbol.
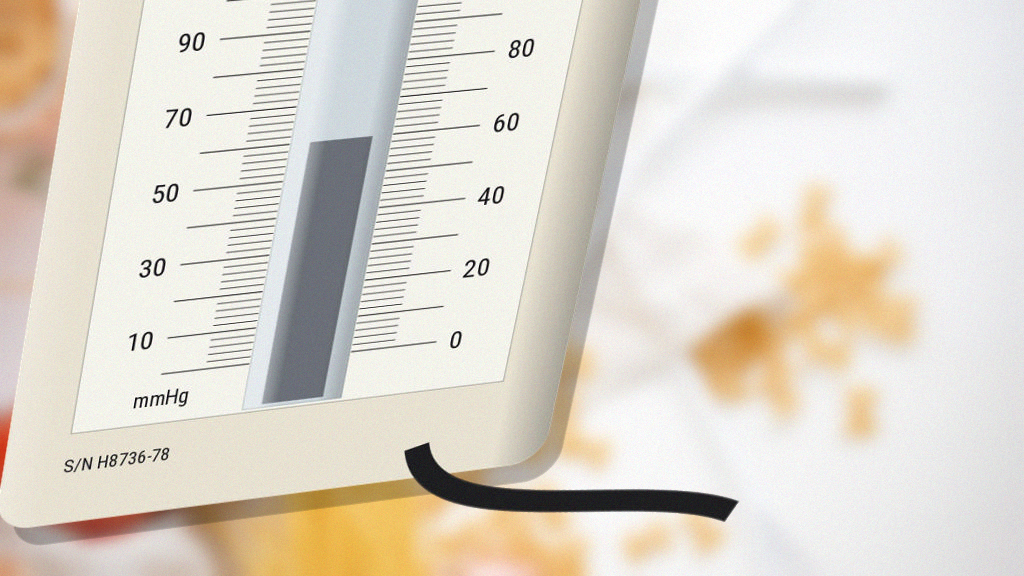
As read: 60 mmHg
